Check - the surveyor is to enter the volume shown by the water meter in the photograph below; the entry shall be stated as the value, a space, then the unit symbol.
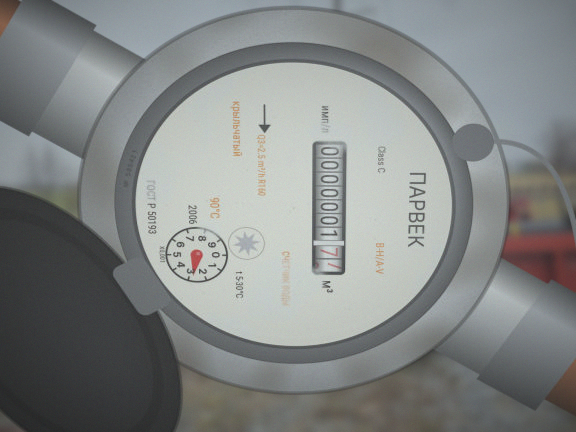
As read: 1.772 m³
